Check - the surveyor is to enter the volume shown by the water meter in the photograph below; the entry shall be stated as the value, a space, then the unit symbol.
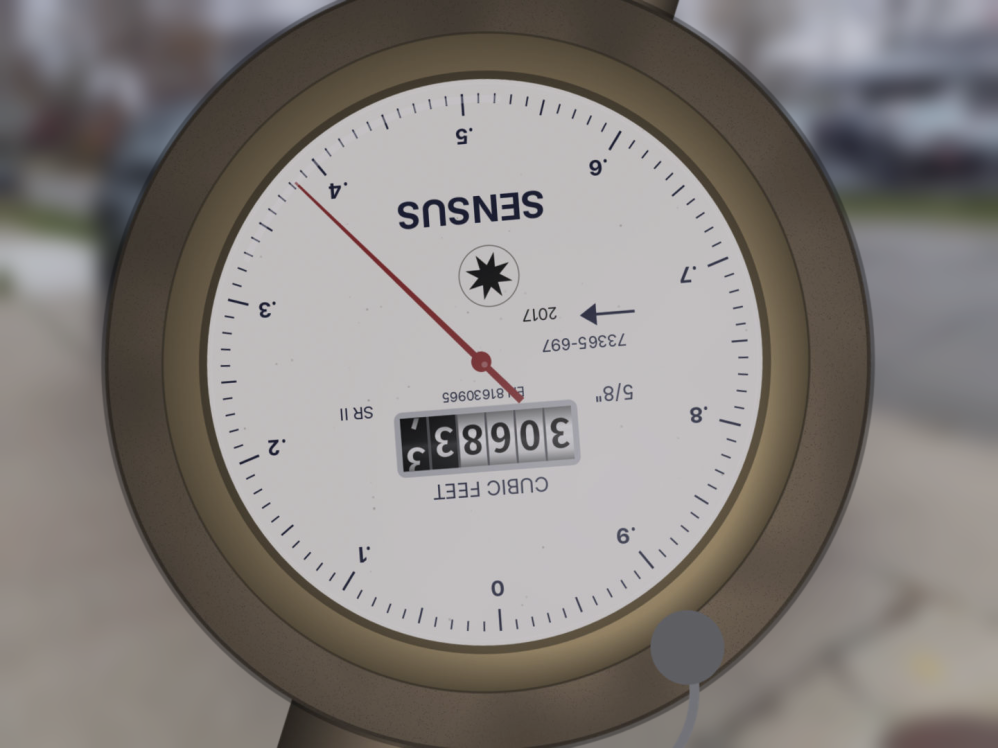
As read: 306833.38 ft³
